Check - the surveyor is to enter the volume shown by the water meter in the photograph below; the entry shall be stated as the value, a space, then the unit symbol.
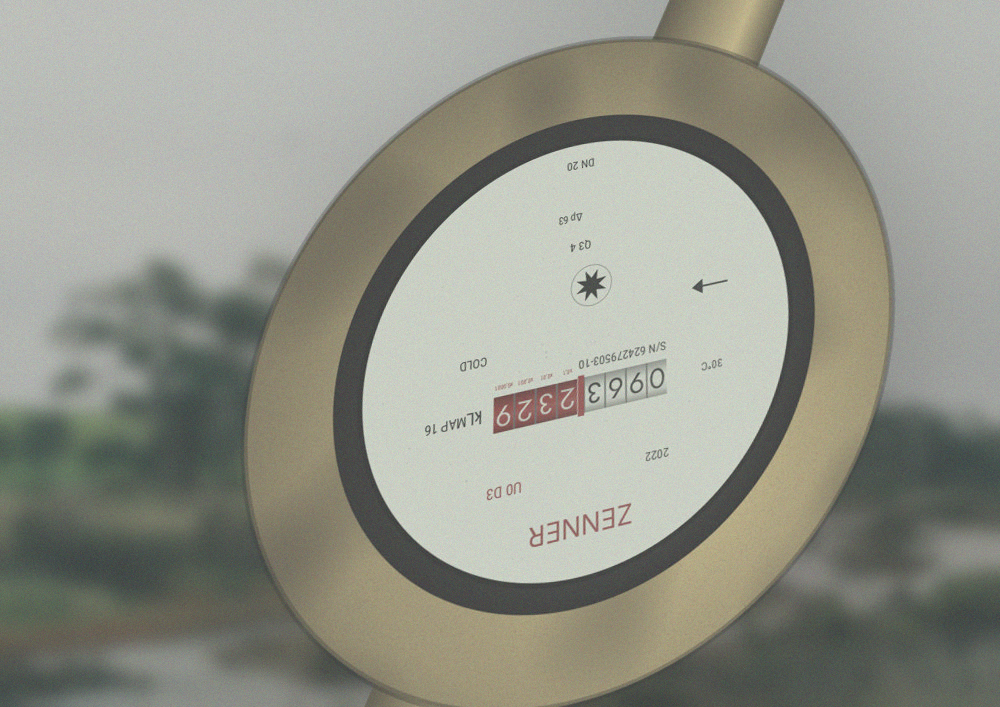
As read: 963.2329 kL
